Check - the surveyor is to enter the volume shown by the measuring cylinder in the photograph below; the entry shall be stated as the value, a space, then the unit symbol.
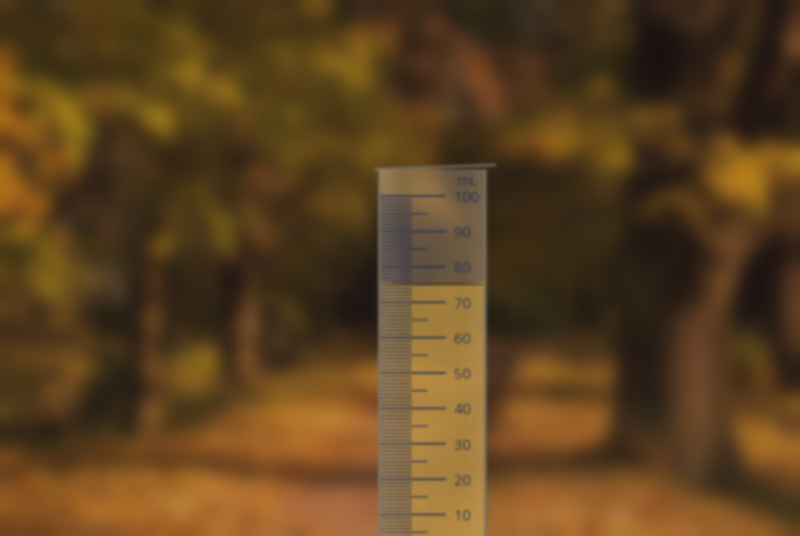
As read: 75 mL
